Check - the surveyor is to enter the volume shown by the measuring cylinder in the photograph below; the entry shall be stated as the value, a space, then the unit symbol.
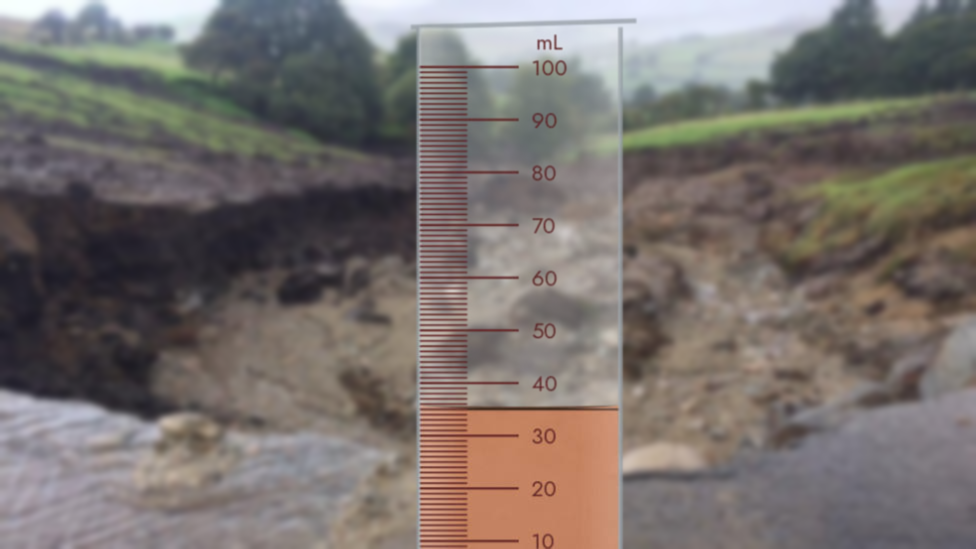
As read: 35 mL
